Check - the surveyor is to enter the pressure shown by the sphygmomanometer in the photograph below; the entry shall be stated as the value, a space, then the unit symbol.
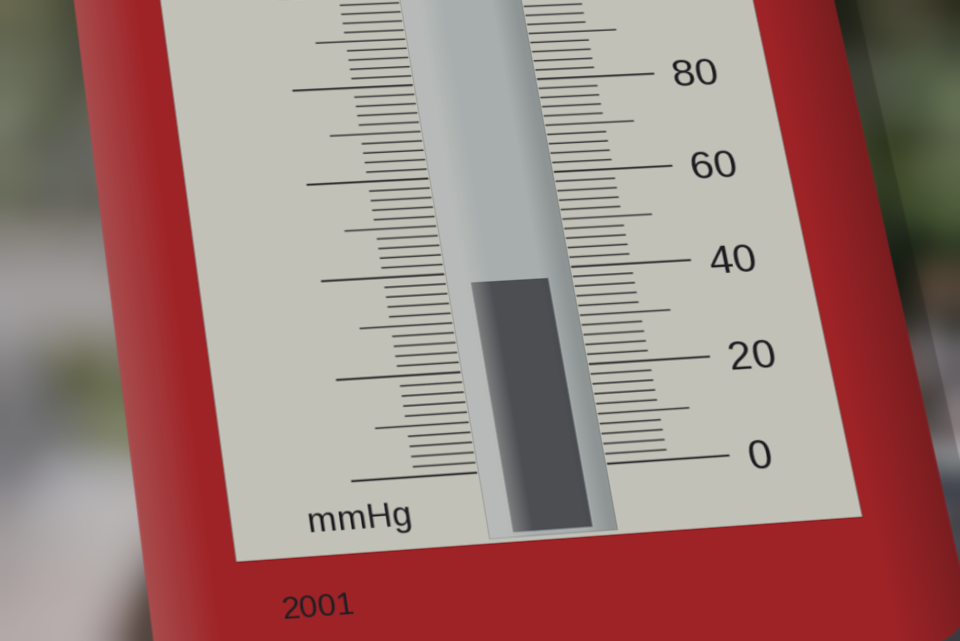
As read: 38 mmHg
